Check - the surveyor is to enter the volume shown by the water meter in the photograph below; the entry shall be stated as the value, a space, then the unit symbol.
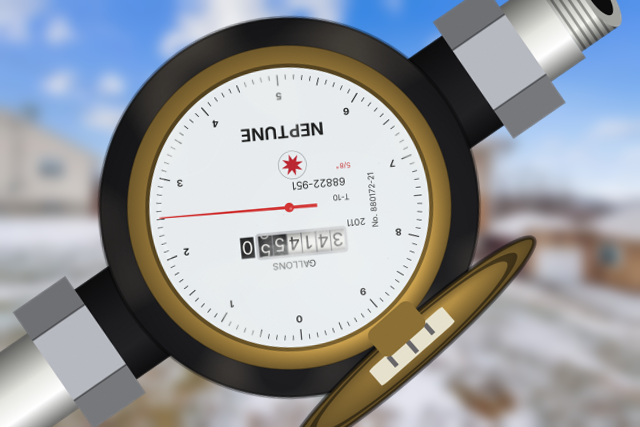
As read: 3414552.5 gal
